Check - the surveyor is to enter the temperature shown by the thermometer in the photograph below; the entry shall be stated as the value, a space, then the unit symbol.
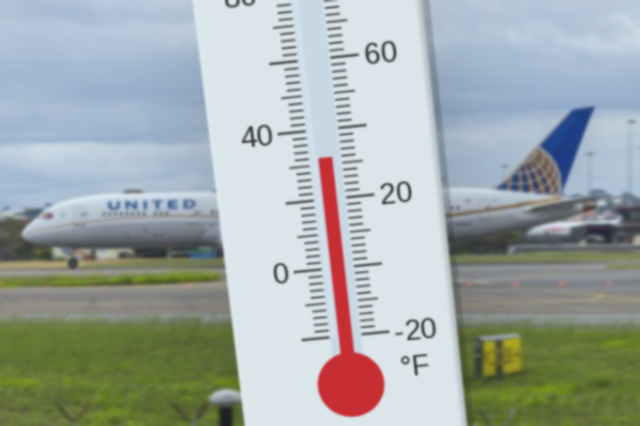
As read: 32 °F
